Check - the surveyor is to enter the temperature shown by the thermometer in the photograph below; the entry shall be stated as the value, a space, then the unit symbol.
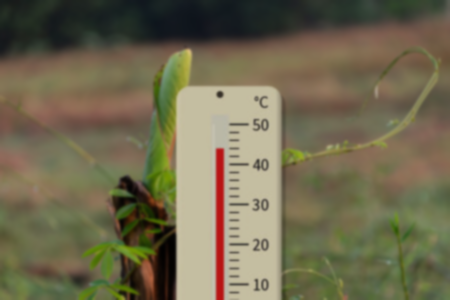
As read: 44 °C
